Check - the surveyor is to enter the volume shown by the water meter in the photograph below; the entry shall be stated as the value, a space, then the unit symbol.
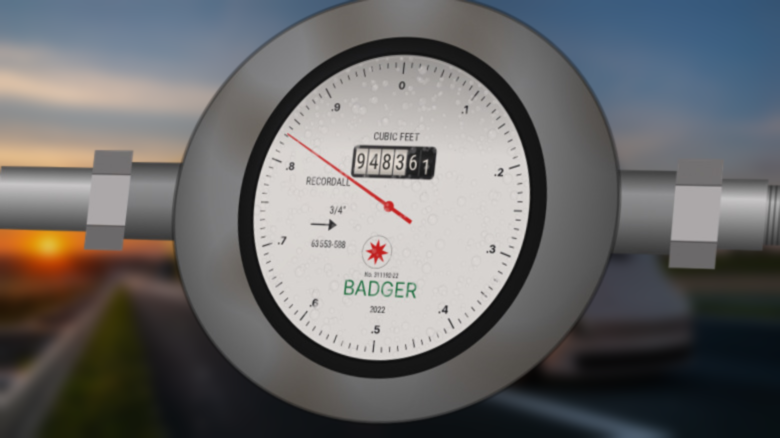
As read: 948360.83 ft³
